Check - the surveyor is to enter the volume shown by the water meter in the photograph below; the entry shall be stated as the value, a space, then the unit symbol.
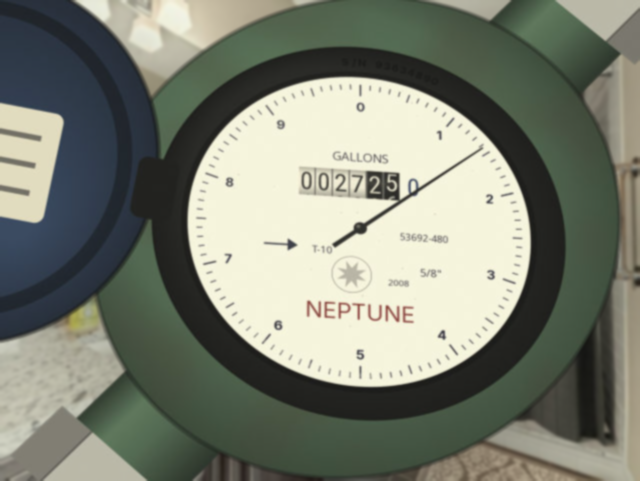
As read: 27251.4 gal
